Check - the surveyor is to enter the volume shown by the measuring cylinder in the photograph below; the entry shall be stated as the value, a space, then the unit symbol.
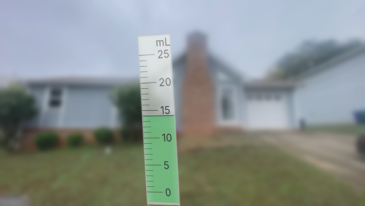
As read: 14 mL
